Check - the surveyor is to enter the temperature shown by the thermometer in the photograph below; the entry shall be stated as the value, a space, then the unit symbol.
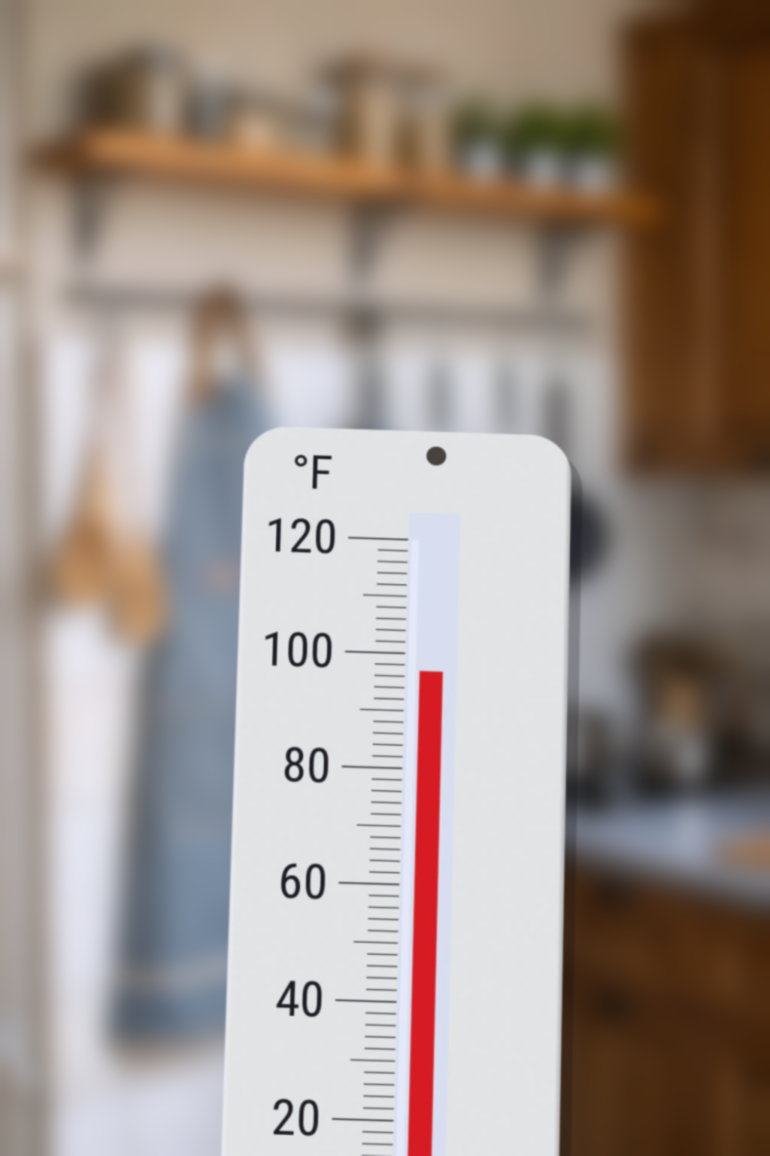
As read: 97 °F
